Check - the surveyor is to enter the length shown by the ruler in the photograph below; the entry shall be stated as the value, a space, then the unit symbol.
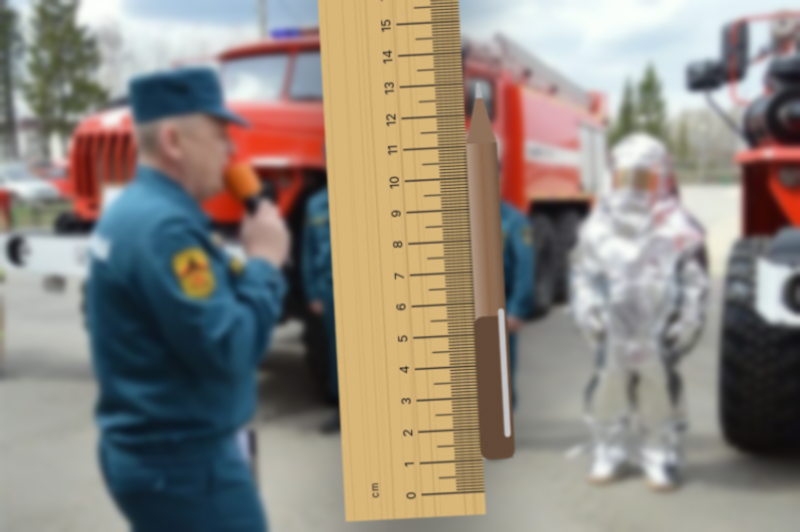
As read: 12 cm
